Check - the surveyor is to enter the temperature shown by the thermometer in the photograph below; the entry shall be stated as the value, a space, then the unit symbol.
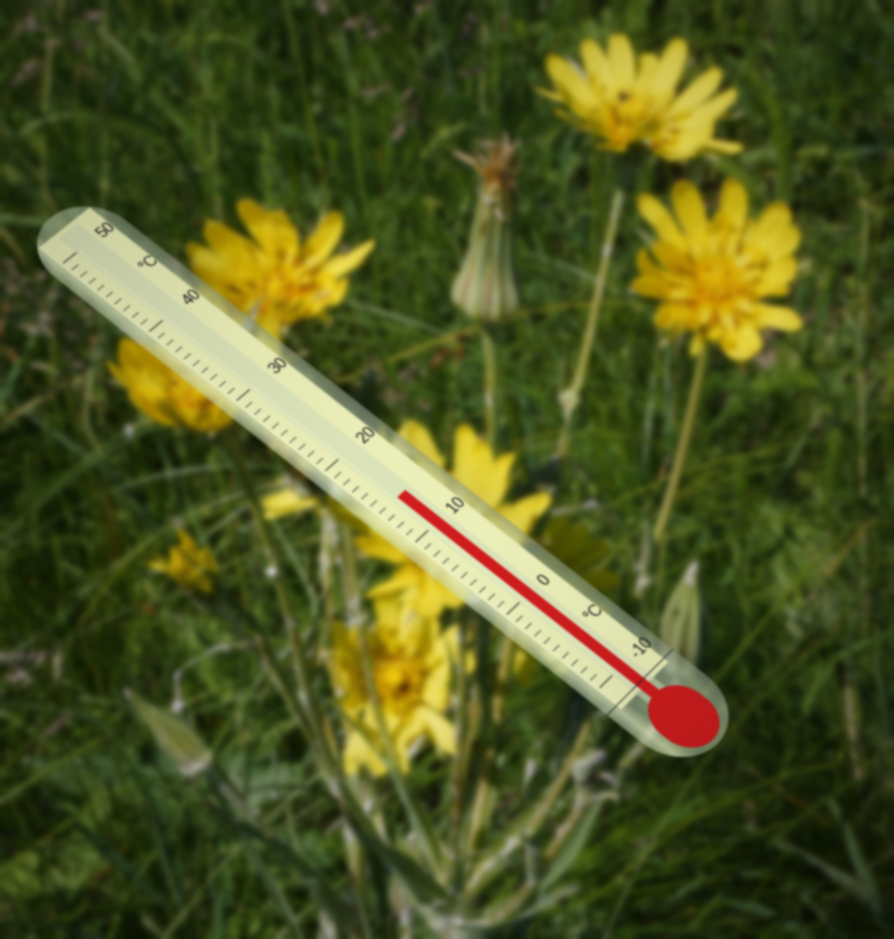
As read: 14 °C
